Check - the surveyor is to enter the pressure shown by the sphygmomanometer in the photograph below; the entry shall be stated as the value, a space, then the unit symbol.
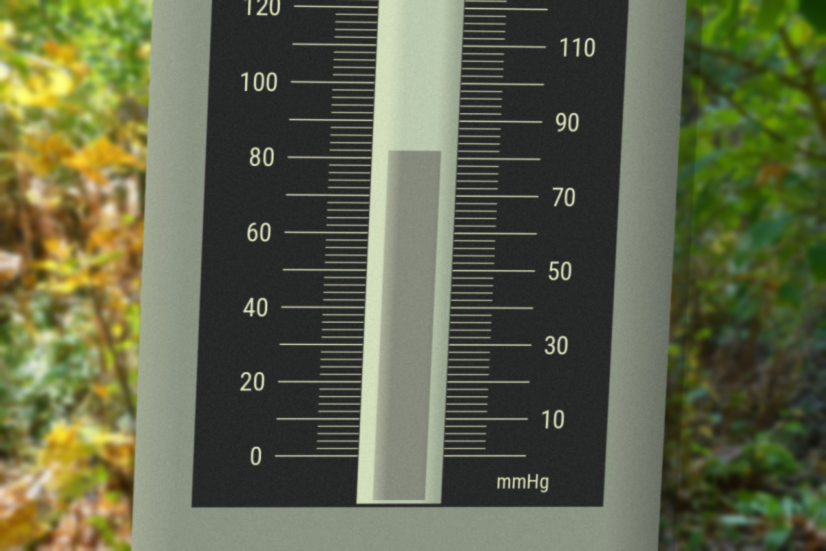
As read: 82 mmHg
